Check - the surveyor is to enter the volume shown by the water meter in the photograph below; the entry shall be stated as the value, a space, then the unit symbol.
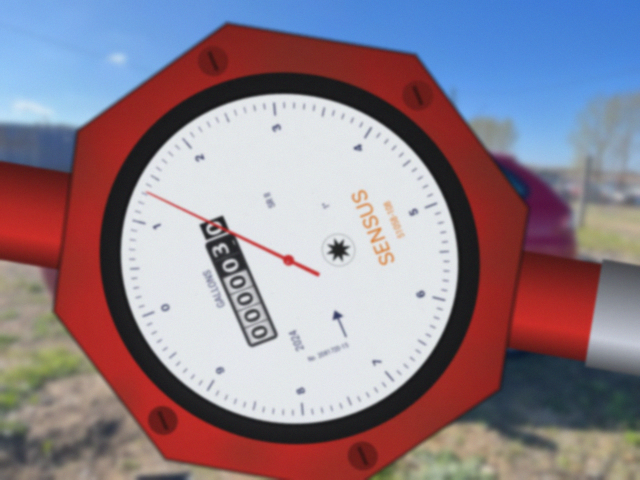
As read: 31.3 gal
